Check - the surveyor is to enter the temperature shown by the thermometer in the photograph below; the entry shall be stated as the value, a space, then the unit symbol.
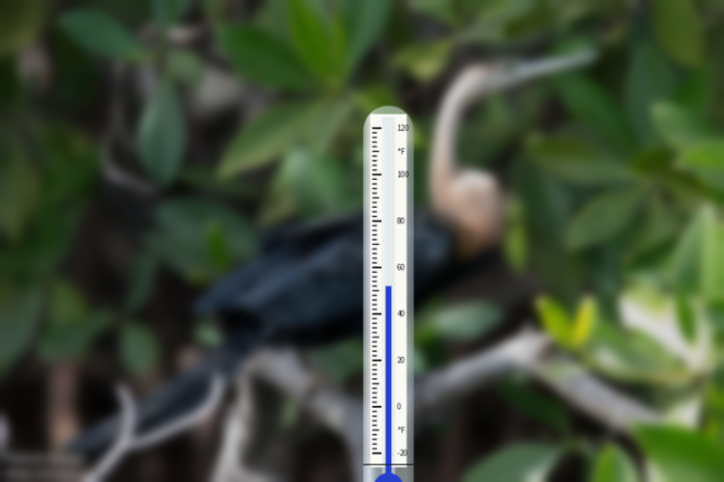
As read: 52 °F
